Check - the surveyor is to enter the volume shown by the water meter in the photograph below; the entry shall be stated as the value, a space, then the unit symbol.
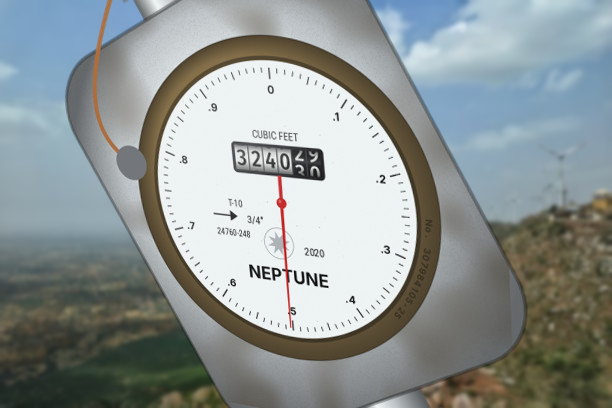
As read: 324029.50 ft³
